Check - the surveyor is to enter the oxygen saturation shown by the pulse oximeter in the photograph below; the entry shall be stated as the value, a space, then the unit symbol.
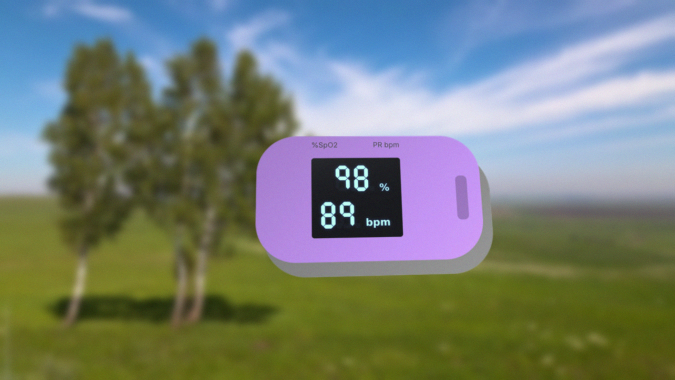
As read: 98 %
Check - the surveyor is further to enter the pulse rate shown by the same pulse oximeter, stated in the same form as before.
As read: 89 bpm
